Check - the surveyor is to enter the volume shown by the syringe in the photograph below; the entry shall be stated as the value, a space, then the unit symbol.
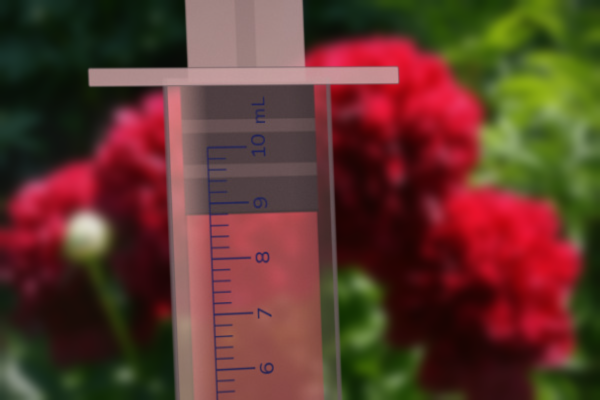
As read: 8.8 mL
